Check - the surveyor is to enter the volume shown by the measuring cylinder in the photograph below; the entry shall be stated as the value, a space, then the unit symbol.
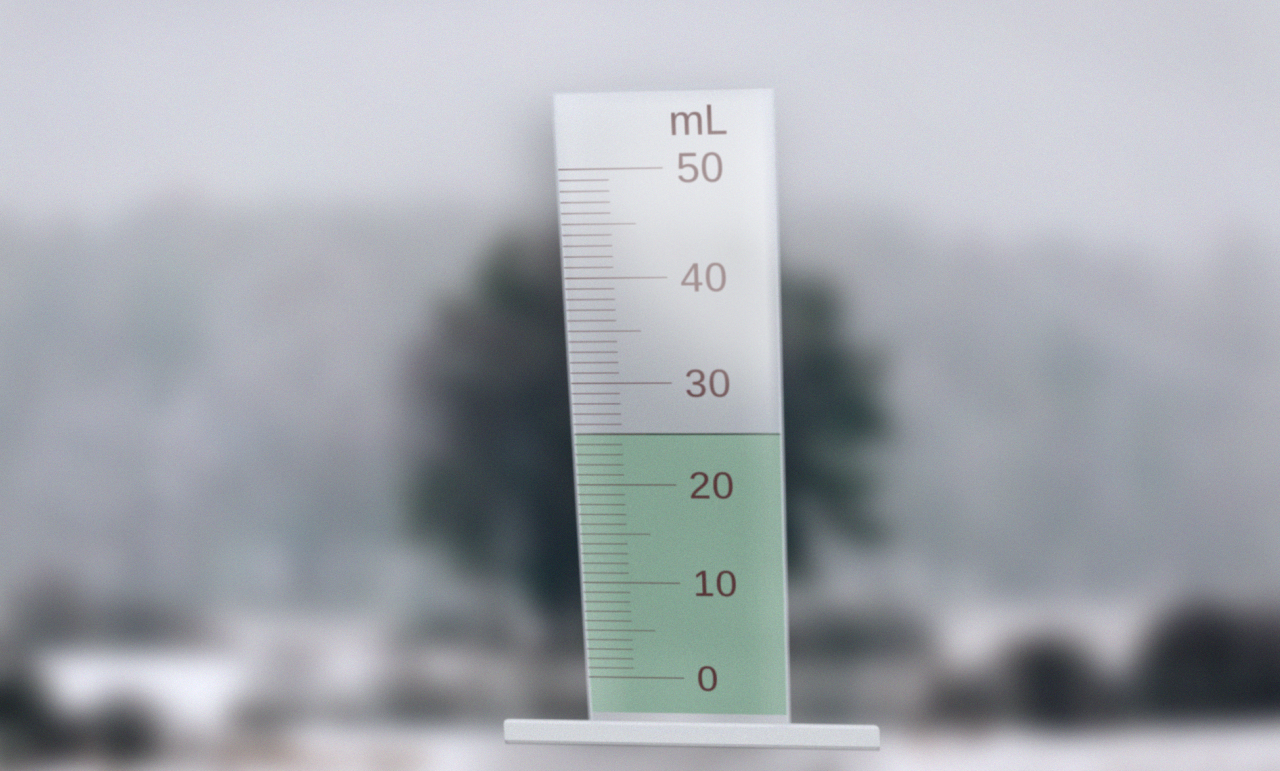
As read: 25 mL
